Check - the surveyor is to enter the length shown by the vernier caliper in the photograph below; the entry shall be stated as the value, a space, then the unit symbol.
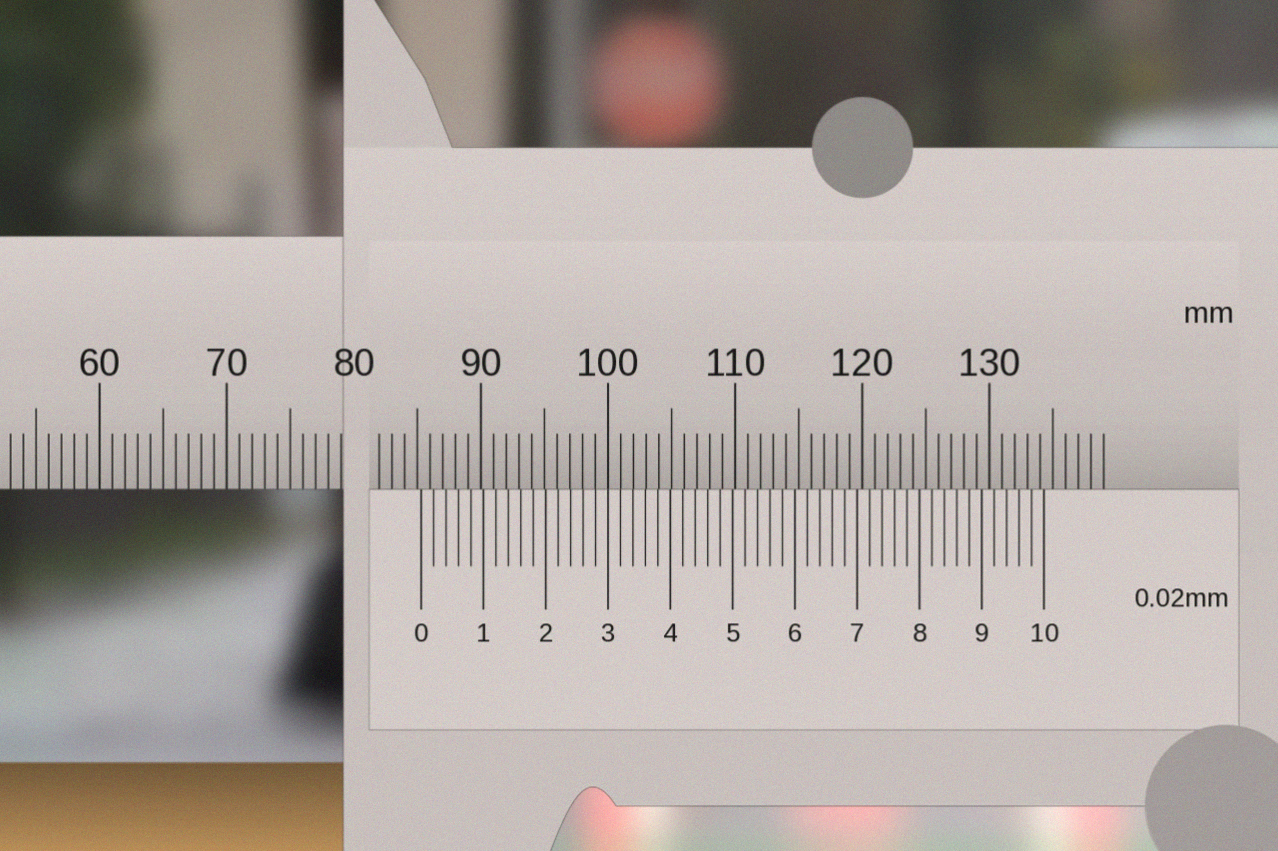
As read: 85.3 mm
